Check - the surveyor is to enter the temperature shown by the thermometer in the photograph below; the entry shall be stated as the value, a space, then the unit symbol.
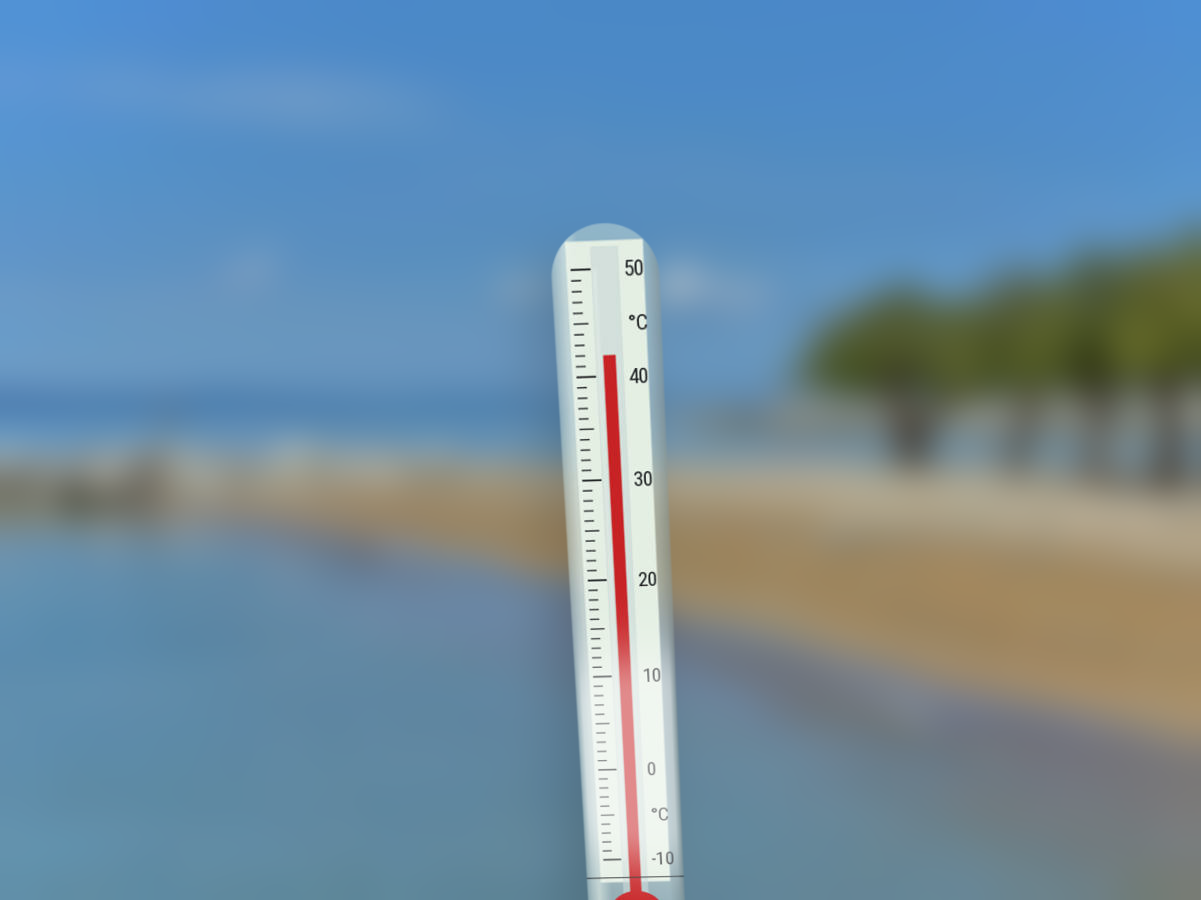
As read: 42 °C
